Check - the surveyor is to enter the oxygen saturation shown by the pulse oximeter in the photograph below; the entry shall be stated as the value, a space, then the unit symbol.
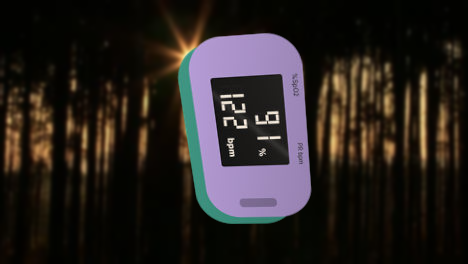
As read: 91 %
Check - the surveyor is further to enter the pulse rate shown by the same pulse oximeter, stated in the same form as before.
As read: 122 bpm
